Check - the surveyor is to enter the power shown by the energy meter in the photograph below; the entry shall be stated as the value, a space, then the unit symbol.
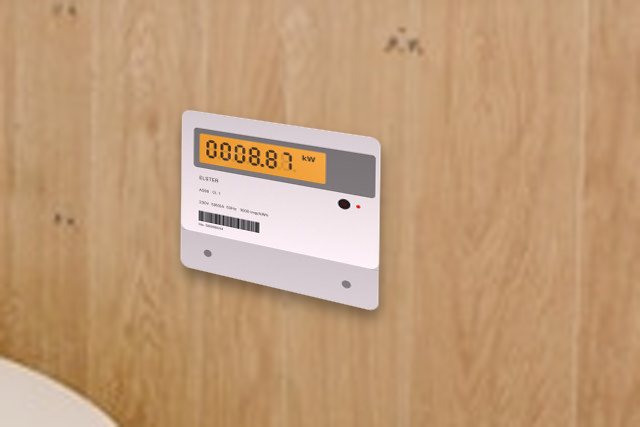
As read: 8.87 kW
